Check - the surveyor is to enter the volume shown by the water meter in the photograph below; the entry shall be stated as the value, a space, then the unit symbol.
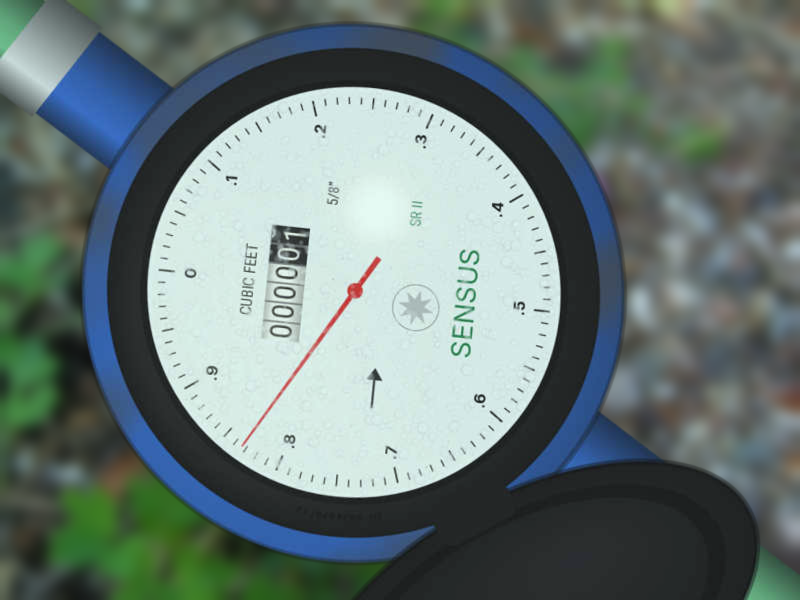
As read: 0.83 ft³
